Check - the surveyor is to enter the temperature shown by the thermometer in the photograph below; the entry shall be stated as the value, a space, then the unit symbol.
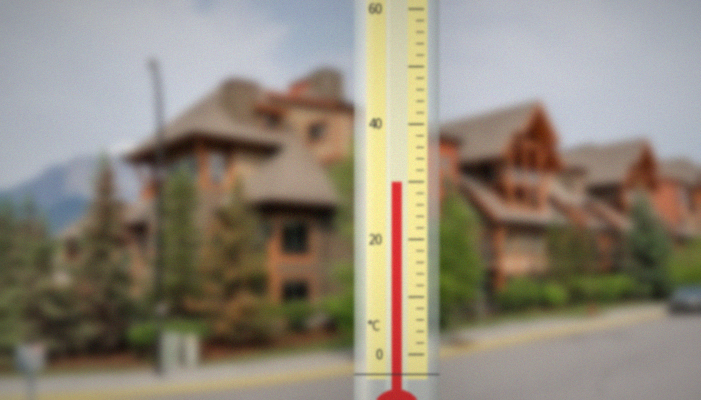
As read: 30 °C
